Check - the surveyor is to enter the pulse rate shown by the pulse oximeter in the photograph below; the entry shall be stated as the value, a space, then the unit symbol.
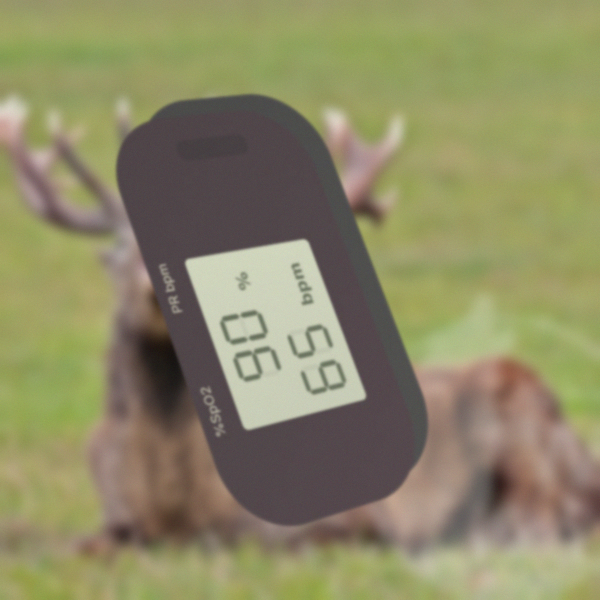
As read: 65 bpm
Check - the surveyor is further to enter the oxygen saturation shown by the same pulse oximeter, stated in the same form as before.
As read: 90 %
